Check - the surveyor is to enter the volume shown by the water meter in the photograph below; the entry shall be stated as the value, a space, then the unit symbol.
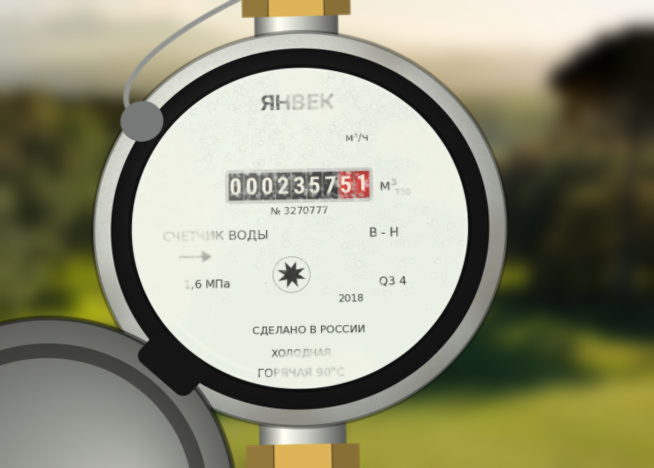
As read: 2357.51 m³
